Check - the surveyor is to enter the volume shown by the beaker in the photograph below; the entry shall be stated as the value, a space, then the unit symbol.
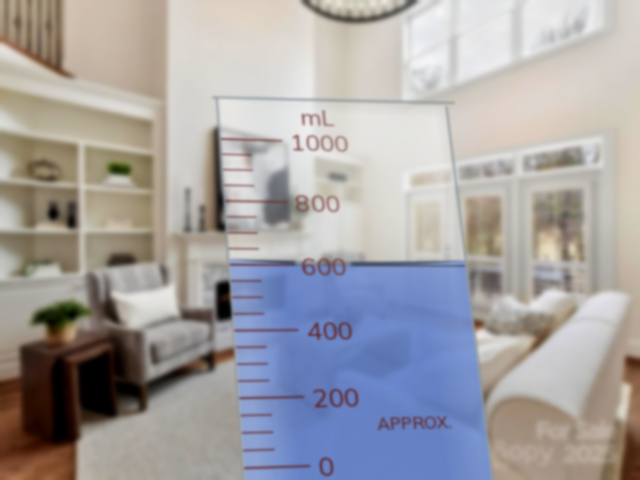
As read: 600 mL
